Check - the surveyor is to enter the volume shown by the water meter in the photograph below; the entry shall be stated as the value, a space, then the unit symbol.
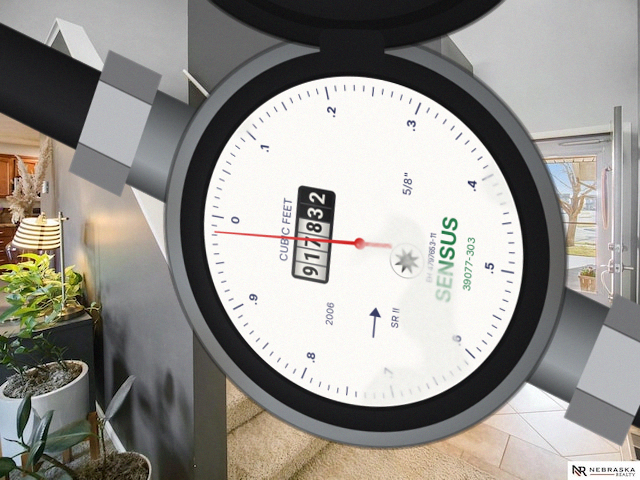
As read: 917831.98 ft³
